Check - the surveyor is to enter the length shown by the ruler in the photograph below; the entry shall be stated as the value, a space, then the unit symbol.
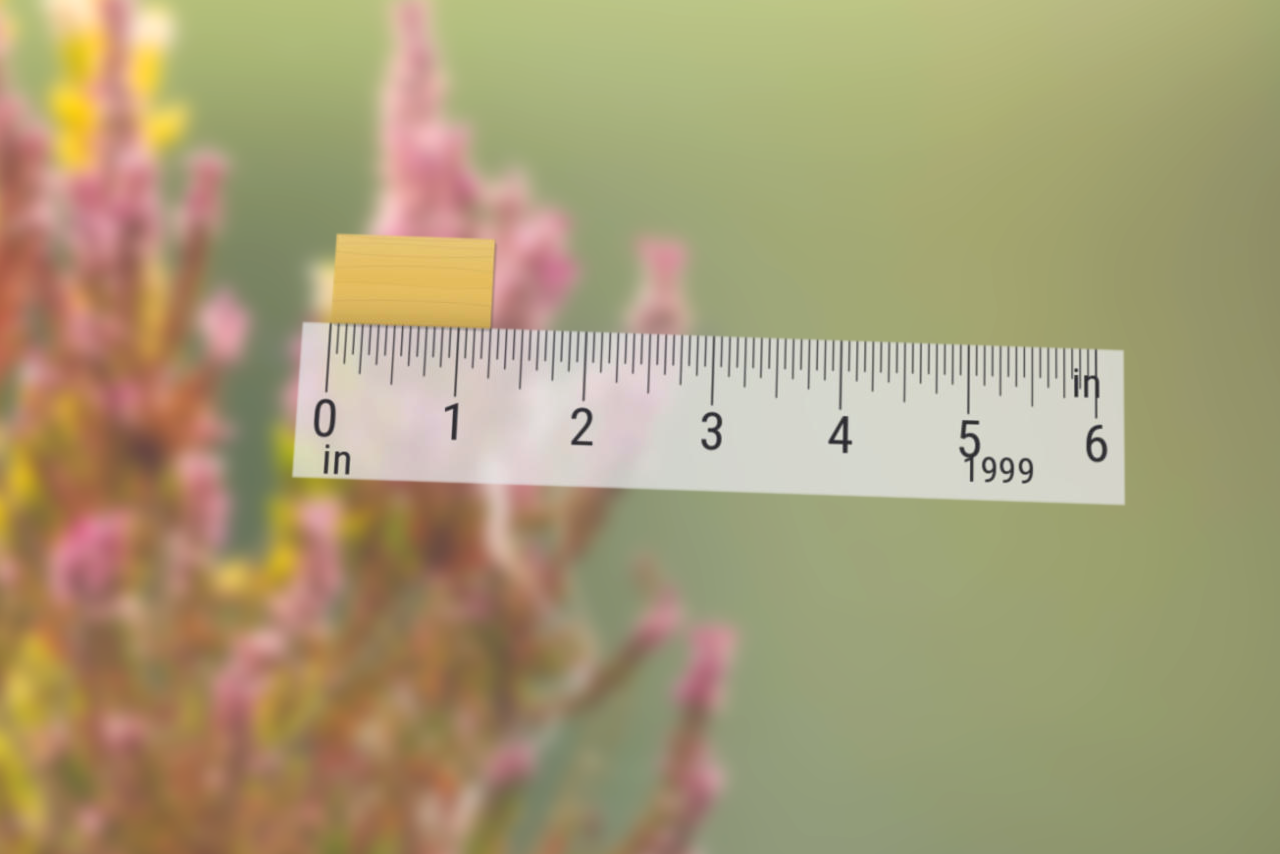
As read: 1.25 in
